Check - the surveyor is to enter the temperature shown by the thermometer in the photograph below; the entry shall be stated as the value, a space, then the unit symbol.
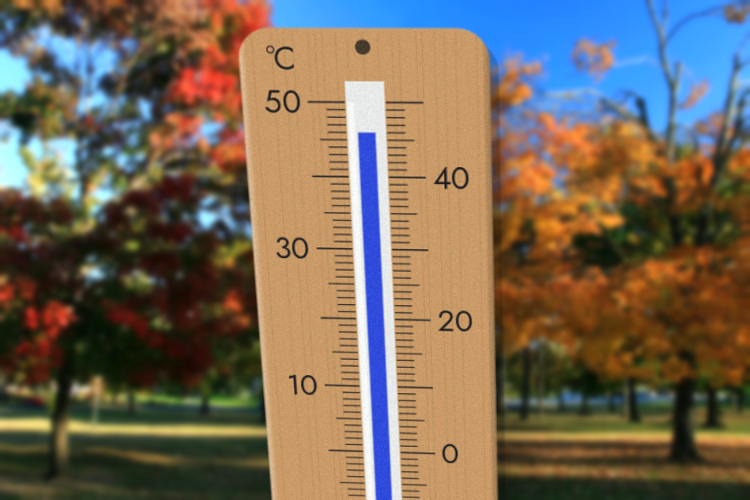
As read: 46 °C
